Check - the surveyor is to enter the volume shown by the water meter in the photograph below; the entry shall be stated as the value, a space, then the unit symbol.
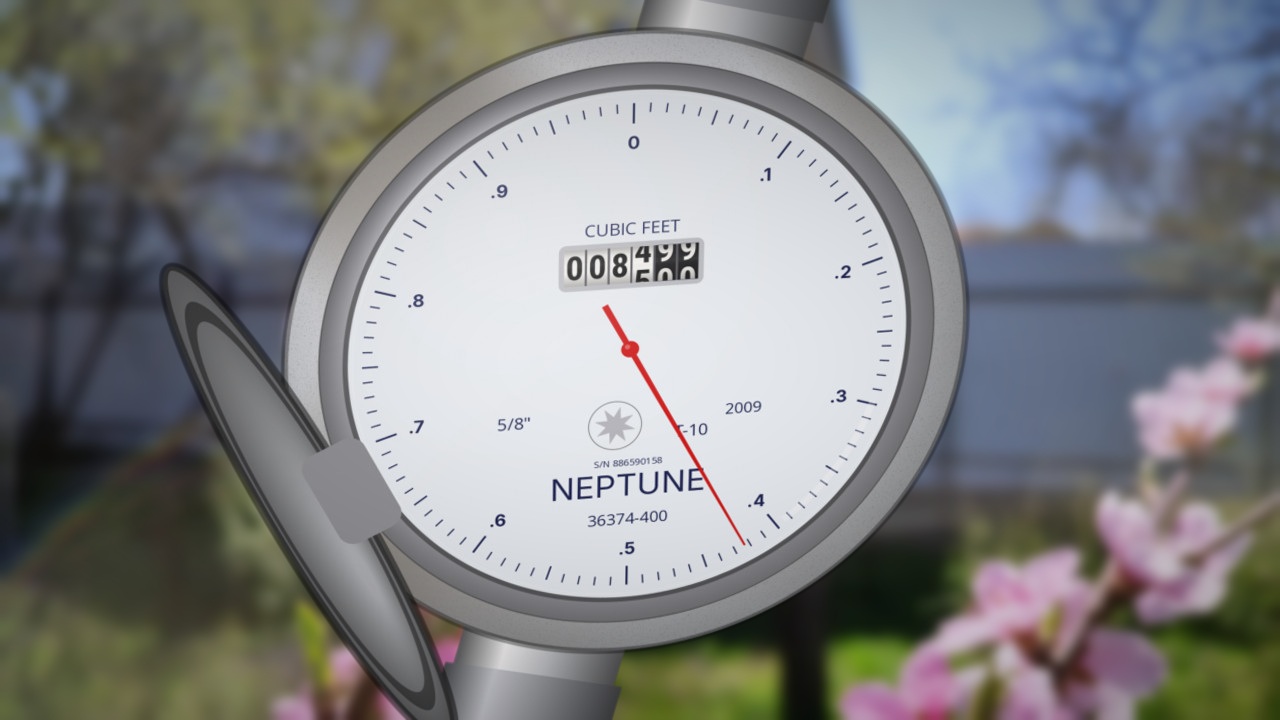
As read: 8499.42 ft³
